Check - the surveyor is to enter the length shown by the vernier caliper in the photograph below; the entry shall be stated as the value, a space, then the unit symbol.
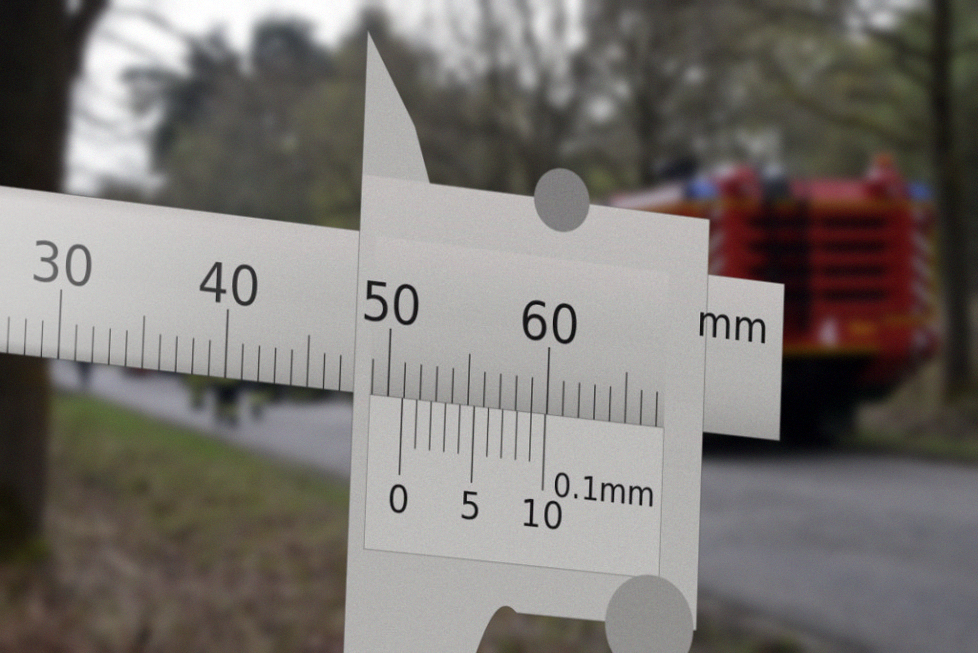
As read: 50.9 mm
